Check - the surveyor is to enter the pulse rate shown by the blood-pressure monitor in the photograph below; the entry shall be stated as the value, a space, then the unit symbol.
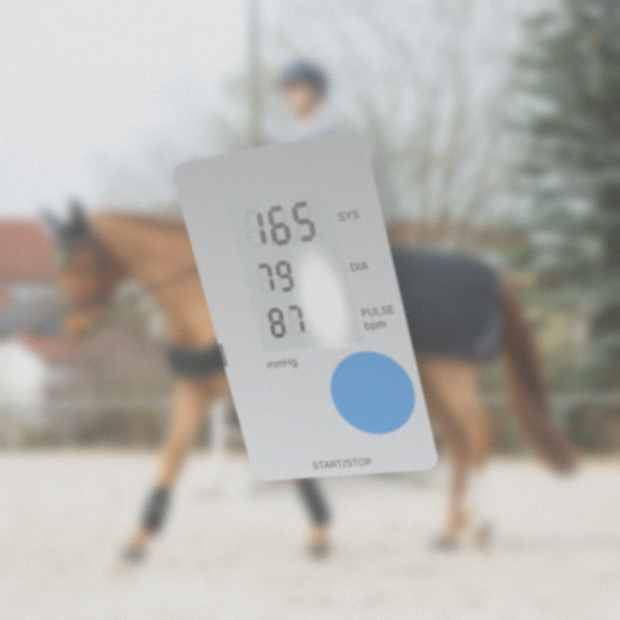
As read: 87 bpm
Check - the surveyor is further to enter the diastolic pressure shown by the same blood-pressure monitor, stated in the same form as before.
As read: 79 mmHg
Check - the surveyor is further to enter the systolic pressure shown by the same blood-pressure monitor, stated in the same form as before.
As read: 165 mmHg
